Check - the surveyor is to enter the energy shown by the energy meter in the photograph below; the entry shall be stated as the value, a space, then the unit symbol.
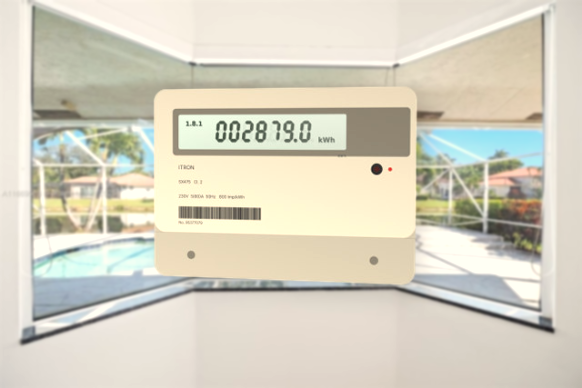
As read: 2879.0 kWh
